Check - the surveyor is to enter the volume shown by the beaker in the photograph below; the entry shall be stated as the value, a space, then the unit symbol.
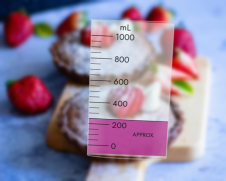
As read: 250 mL
